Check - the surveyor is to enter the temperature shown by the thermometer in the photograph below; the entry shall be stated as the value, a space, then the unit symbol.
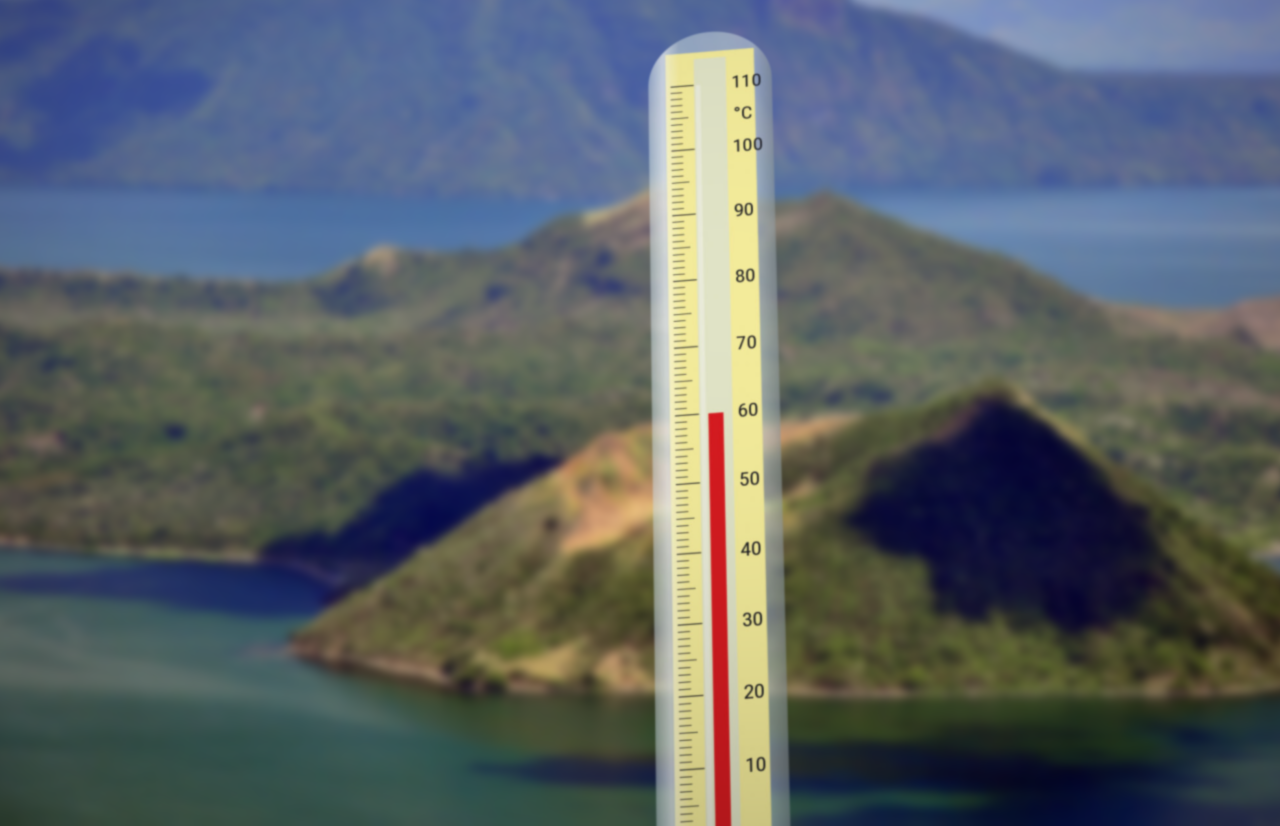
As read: 60 °C
